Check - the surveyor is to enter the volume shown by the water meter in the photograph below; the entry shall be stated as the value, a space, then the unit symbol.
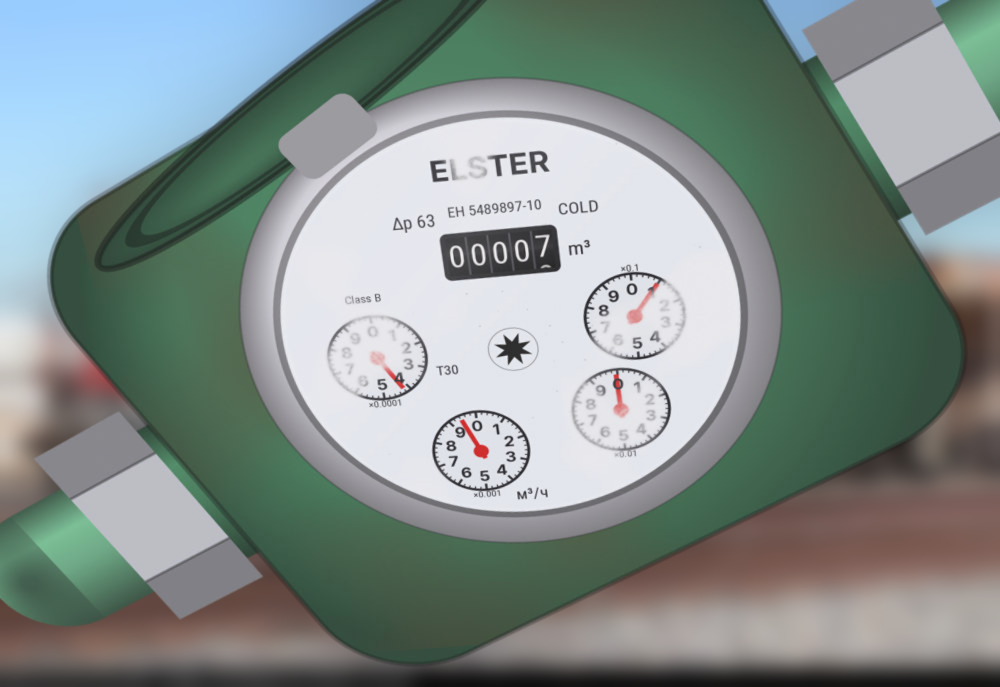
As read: 7.0994 m³
